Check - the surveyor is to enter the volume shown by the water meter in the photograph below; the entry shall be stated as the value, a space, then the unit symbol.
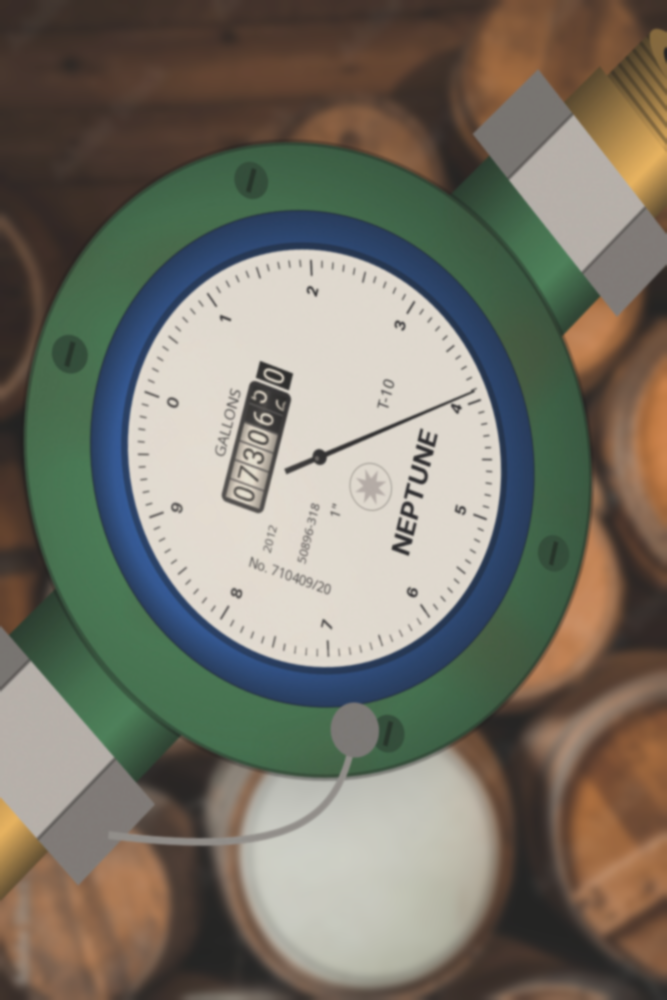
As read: 730653.9 gal
